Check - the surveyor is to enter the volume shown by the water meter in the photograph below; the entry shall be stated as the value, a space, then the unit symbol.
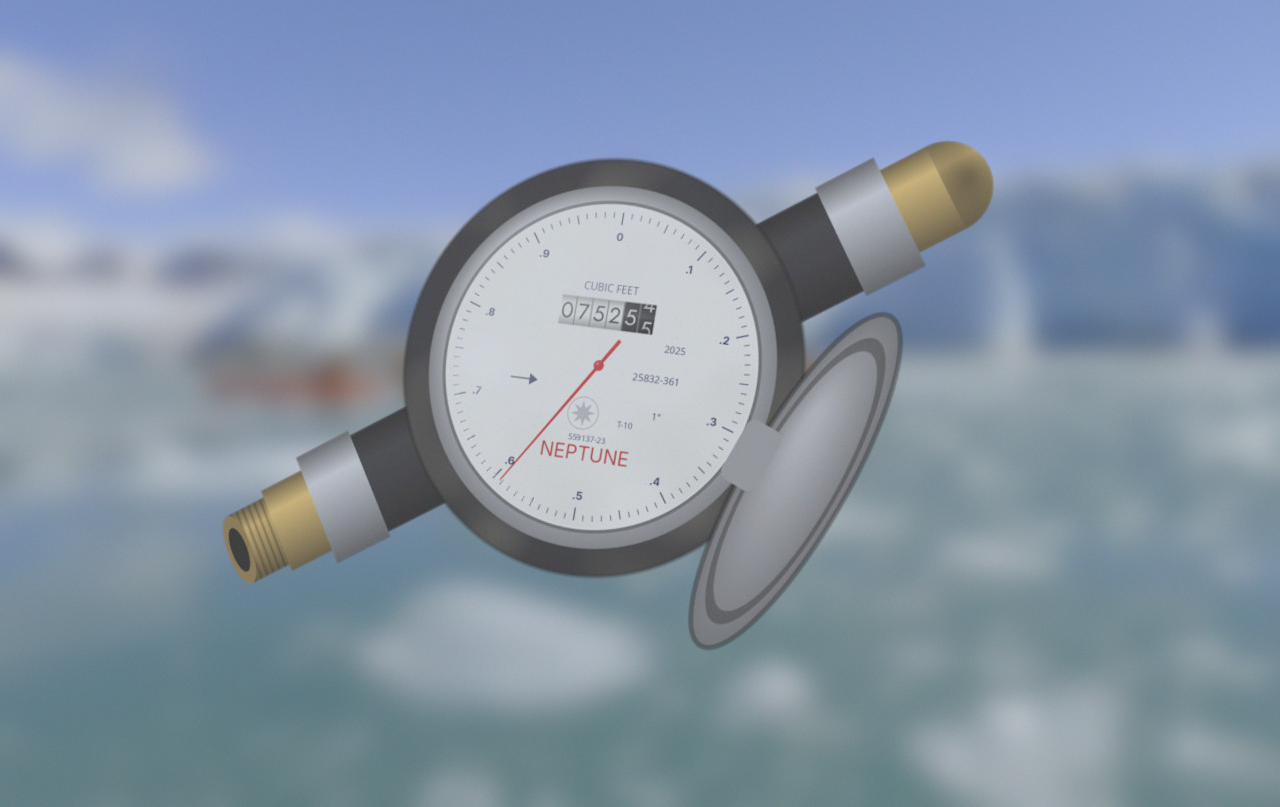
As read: 75254.59 ft³
